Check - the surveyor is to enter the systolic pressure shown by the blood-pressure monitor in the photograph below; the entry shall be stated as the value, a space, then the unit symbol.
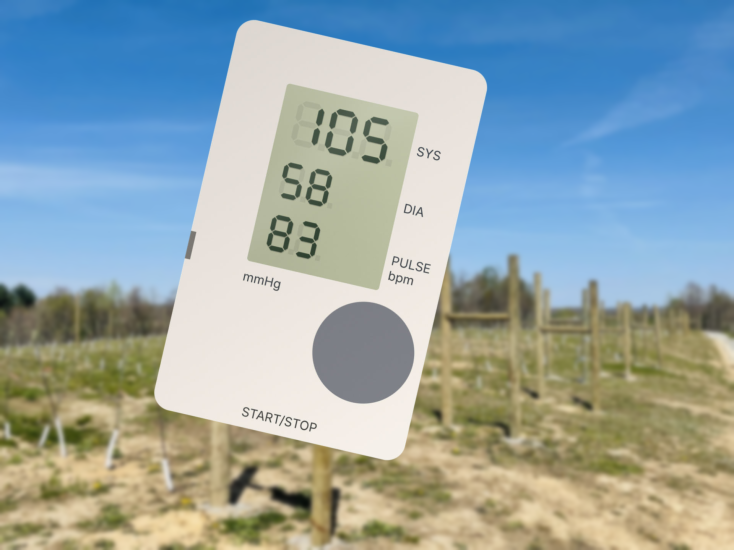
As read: 105 mmHg
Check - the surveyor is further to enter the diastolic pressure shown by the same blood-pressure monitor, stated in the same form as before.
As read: 58 mmHg
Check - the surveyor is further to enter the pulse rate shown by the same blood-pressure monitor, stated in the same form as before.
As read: 83 bpm
